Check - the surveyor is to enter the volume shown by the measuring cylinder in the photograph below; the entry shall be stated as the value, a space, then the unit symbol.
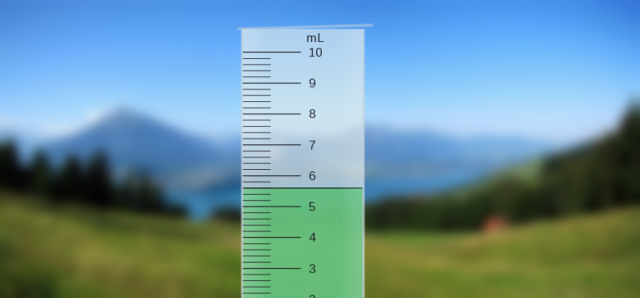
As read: 5.6 mL
